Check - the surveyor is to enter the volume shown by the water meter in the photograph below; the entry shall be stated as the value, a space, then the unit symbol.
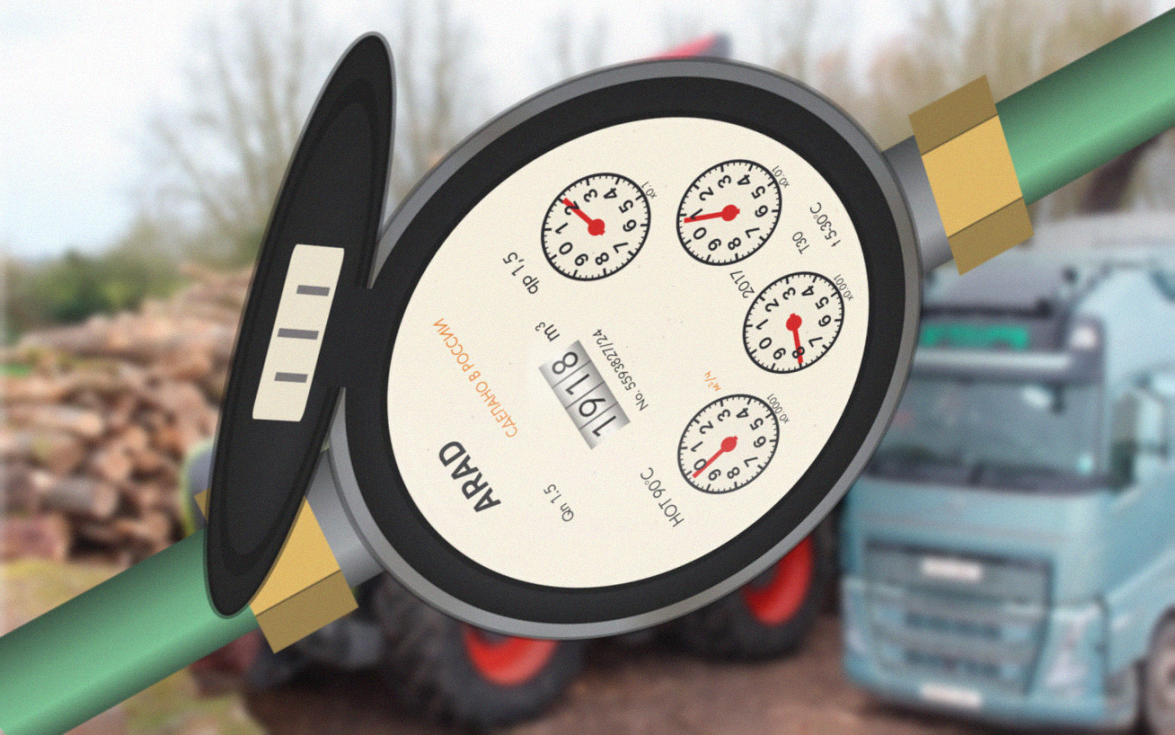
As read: 1918.2079 m³
